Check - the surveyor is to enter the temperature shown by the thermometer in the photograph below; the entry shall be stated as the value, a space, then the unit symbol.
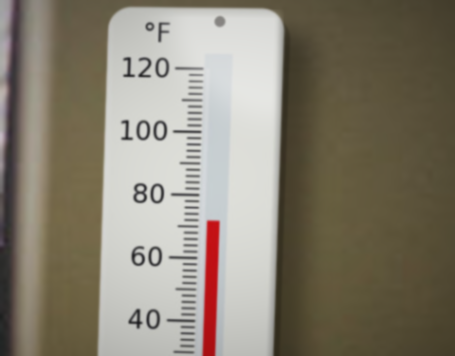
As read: 72 °F
